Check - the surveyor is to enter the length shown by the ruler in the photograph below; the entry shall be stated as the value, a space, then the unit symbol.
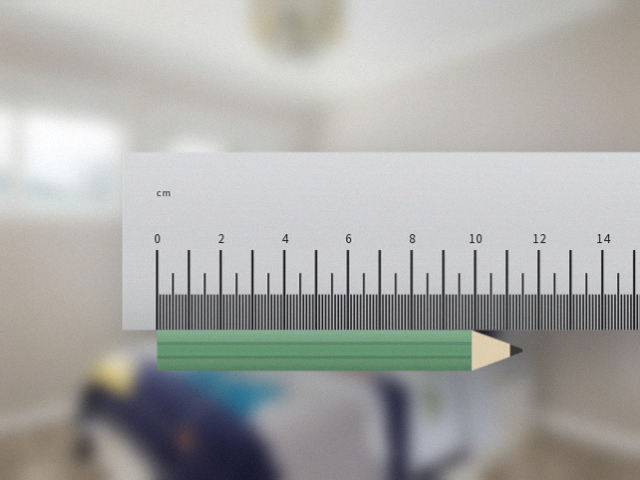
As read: 11.5 cm
